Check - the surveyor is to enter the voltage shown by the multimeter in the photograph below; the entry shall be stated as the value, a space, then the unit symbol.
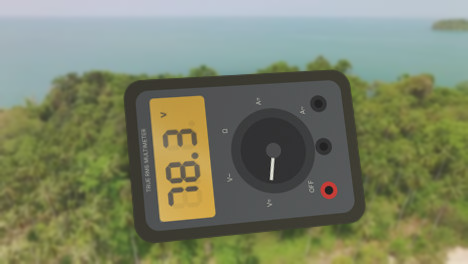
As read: 78.3 V
